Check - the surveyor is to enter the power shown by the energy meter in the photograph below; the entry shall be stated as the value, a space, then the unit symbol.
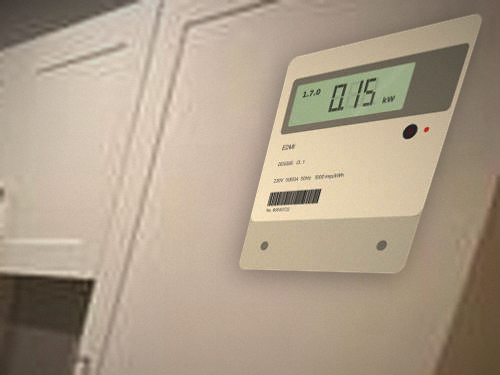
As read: 0.15 kW
